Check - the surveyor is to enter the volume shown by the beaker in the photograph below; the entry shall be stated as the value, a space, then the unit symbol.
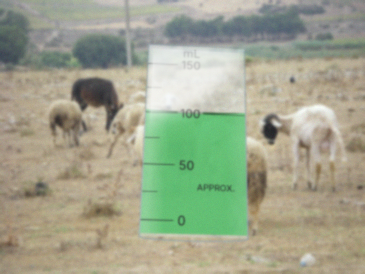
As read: 100 mL
